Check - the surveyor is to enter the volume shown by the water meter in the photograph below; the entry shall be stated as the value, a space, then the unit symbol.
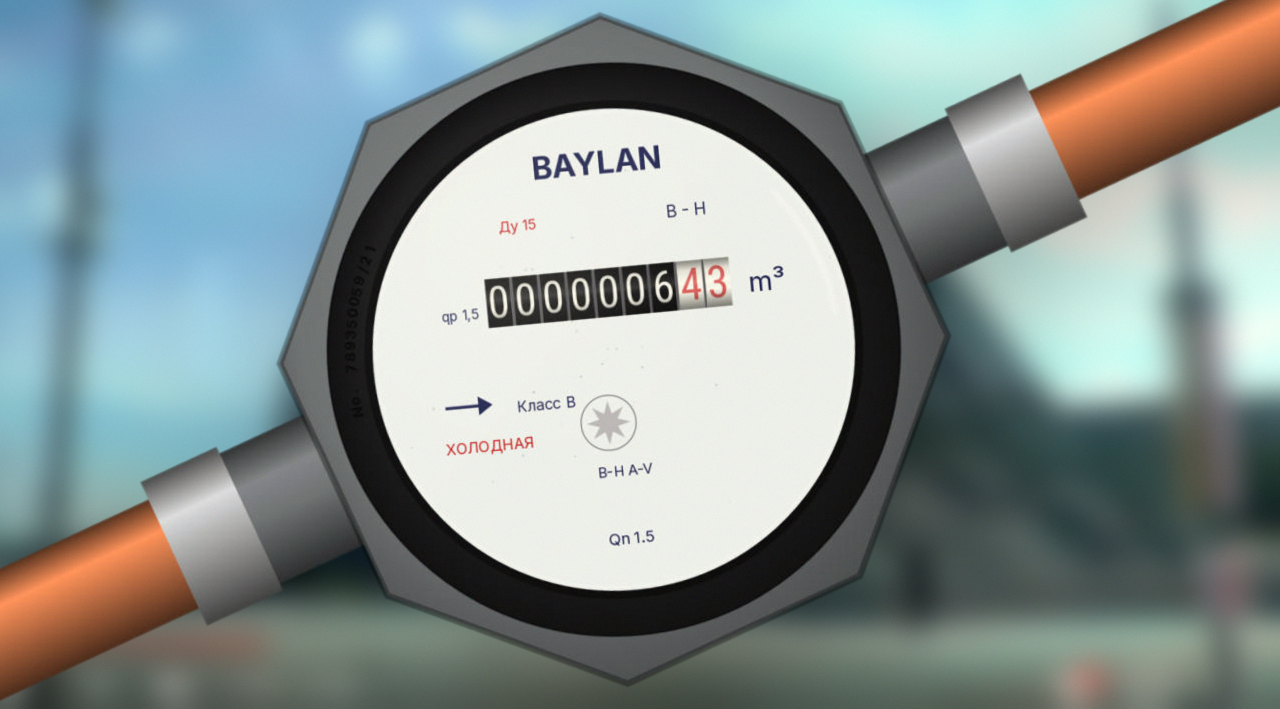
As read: 6.43 m³
